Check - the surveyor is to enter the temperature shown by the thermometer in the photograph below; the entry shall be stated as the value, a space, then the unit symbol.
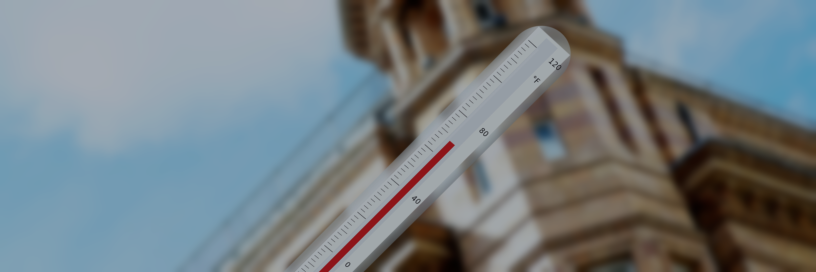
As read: 68 °F
